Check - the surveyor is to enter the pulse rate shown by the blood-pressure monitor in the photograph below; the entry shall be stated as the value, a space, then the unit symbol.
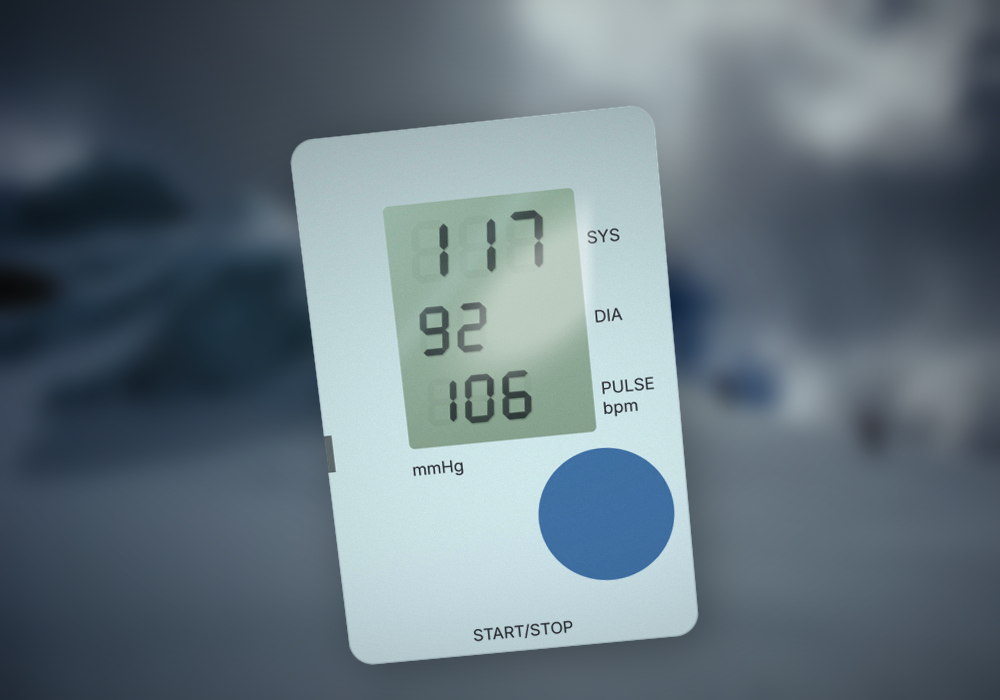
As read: 106 bpm
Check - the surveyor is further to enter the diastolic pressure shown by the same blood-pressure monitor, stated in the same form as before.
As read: 92 mmHg
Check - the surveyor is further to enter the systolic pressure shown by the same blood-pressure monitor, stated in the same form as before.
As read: 117 mmHg
